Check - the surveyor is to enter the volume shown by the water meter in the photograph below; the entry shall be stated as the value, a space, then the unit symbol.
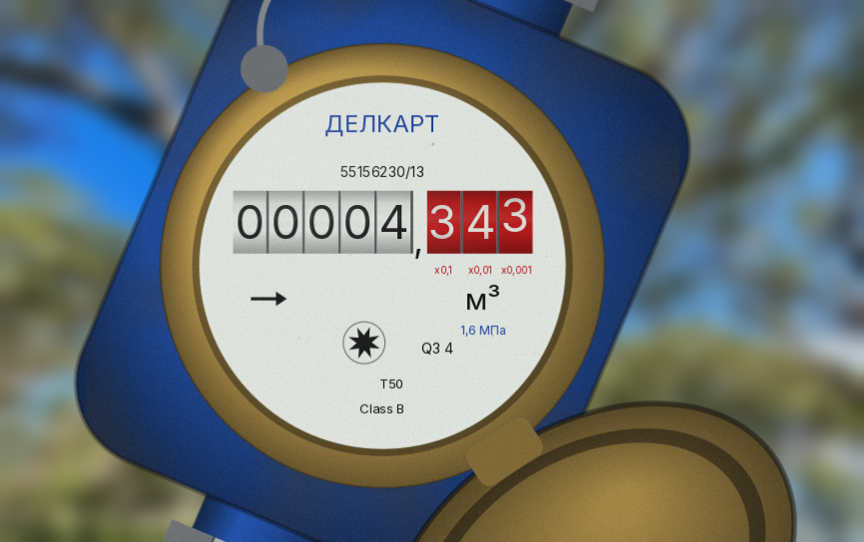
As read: 4.343 m³
